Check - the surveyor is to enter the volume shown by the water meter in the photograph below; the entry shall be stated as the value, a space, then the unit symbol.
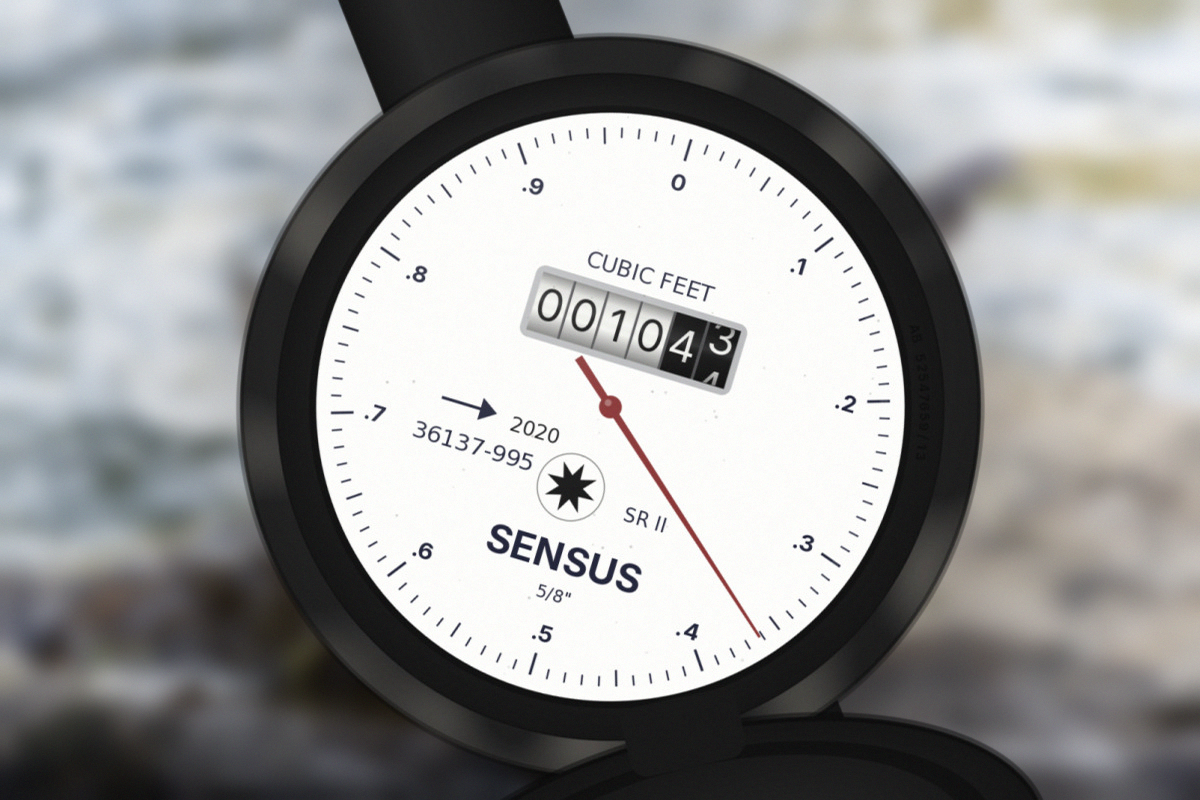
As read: 1043.36 ft³
